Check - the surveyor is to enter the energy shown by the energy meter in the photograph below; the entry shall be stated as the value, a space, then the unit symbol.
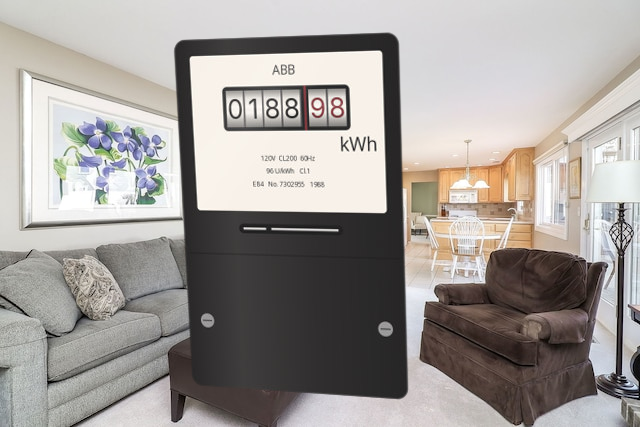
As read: 188.98 kWh
